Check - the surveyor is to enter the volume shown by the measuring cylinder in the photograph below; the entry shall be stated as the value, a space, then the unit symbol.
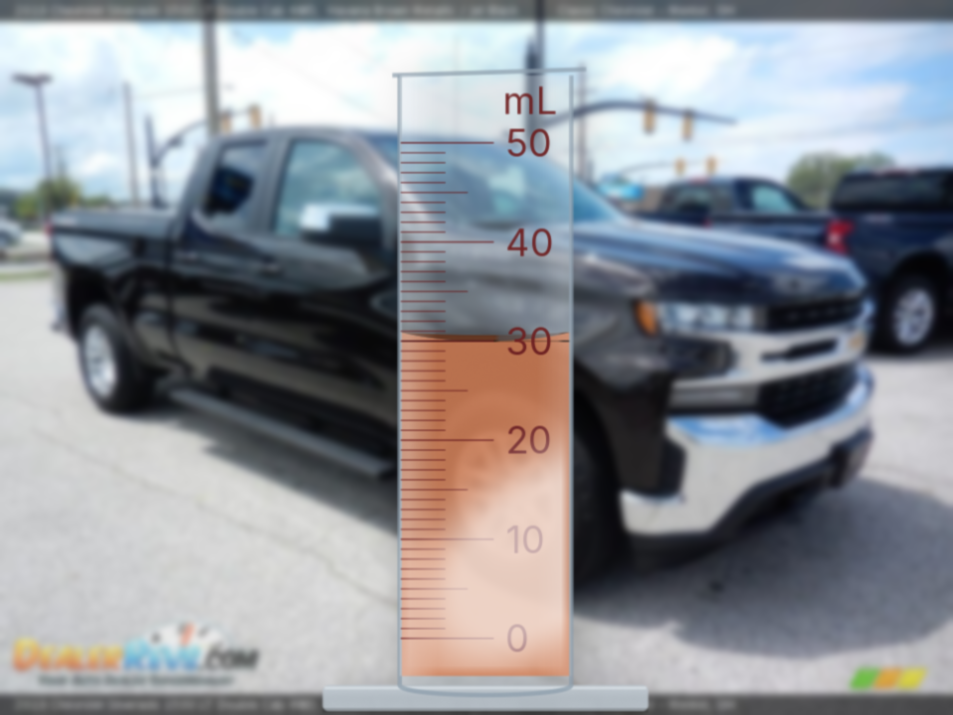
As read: 30 mL
